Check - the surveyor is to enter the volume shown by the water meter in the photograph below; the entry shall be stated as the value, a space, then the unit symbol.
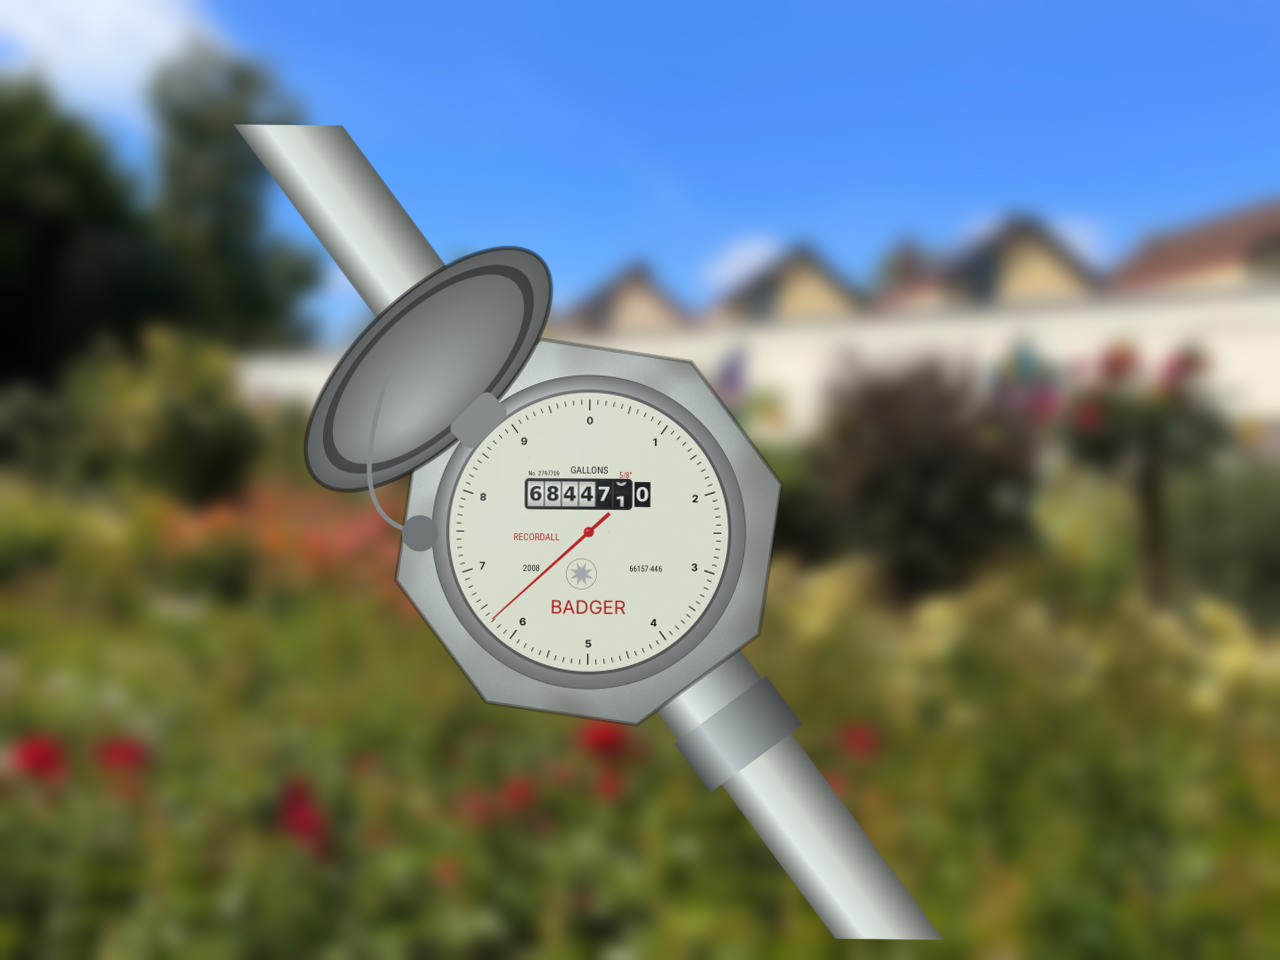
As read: 6844706.3 gal
